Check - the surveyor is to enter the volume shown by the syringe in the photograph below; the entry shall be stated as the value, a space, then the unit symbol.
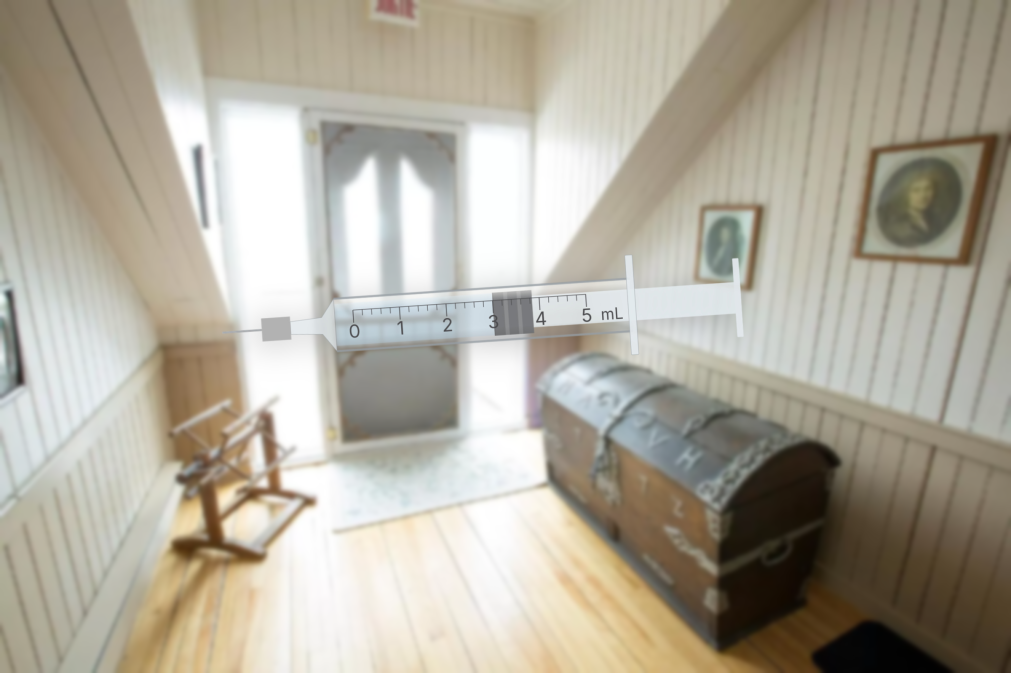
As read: 3 mL
